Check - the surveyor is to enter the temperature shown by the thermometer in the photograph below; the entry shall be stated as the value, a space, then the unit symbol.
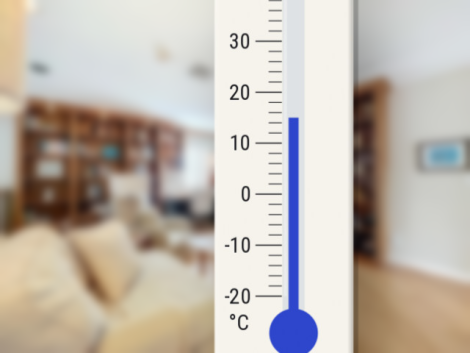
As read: 15 °C
